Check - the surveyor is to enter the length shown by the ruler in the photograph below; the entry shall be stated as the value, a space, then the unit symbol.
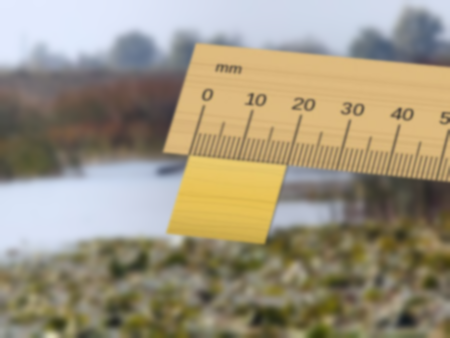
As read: 20 mm
